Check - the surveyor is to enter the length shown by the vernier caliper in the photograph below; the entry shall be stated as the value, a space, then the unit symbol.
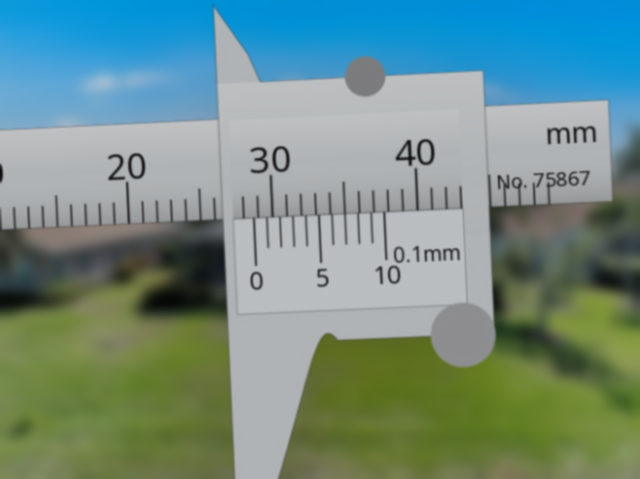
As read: 28.7 mm
